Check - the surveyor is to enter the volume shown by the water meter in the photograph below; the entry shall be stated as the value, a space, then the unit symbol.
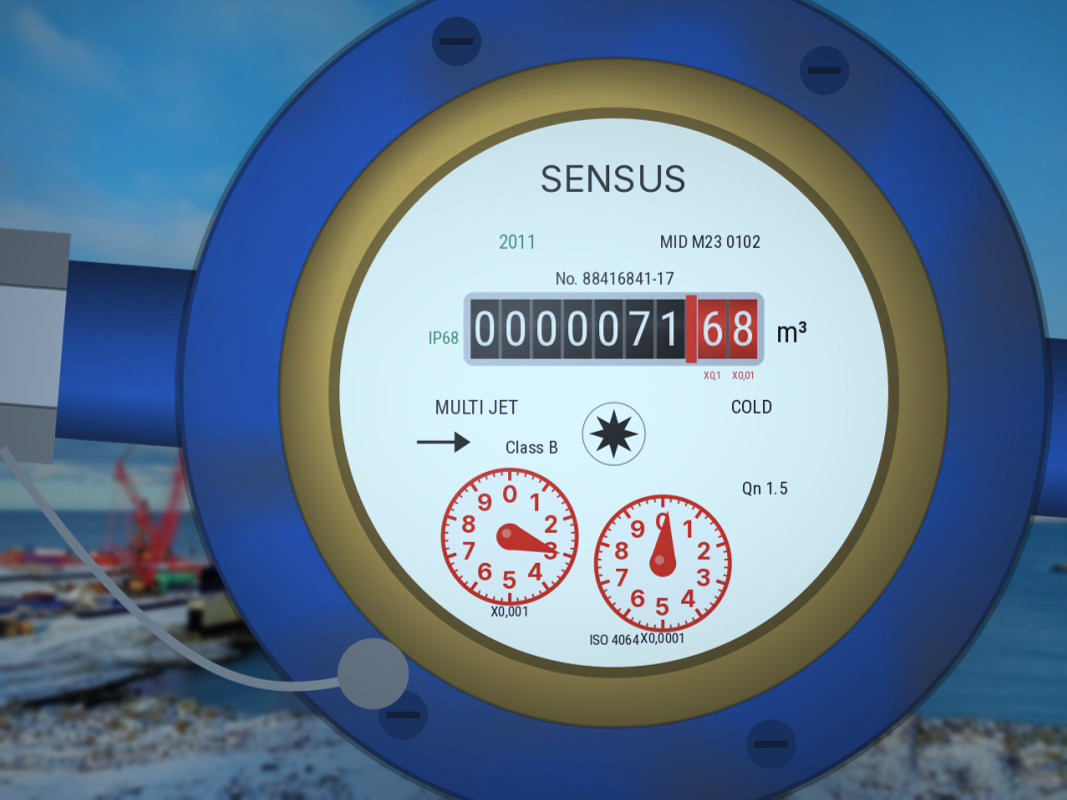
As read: 71.6830 m³
